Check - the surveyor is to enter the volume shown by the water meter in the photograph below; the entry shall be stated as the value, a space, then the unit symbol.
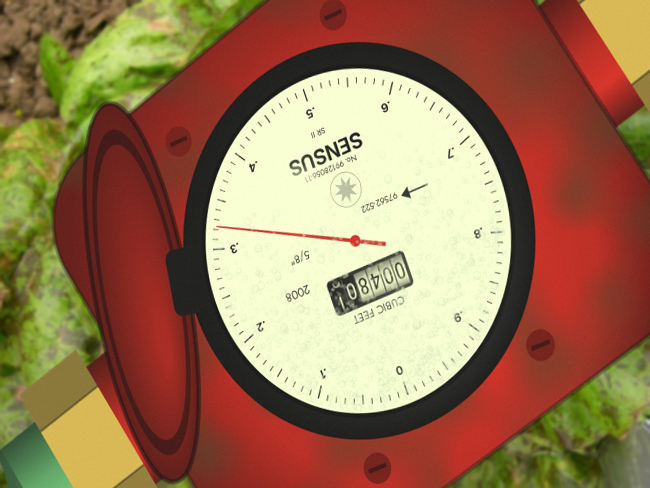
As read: 4801.32 ft³
